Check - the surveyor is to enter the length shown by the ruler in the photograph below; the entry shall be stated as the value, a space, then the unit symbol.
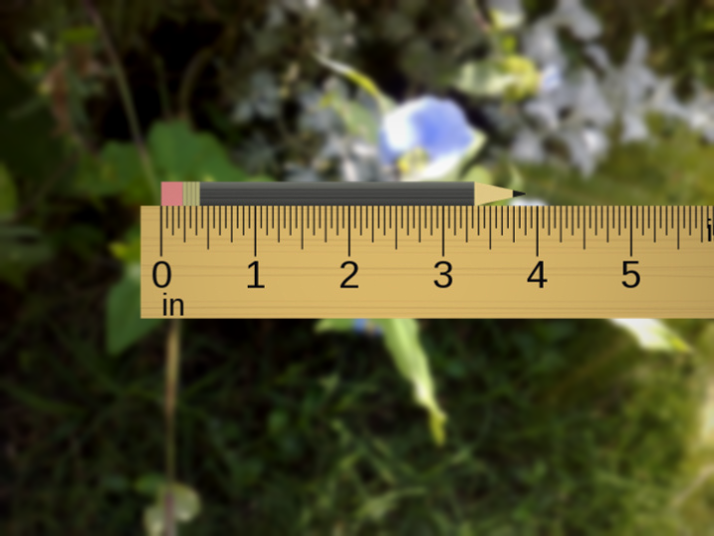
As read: 3.875 in
